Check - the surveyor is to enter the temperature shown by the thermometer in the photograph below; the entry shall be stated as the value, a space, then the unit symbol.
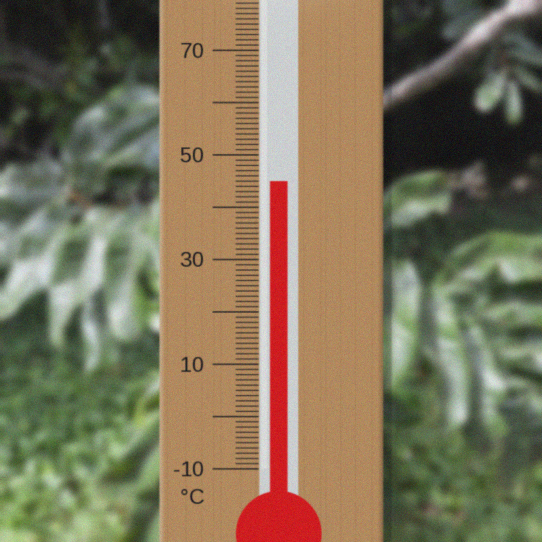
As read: 45 °C
